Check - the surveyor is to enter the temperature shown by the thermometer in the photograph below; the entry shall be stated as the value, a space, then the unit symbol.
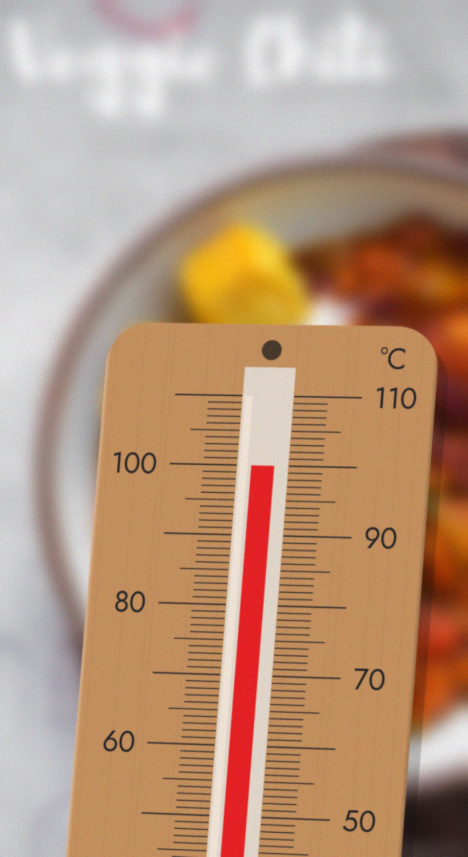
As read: 100 °C
